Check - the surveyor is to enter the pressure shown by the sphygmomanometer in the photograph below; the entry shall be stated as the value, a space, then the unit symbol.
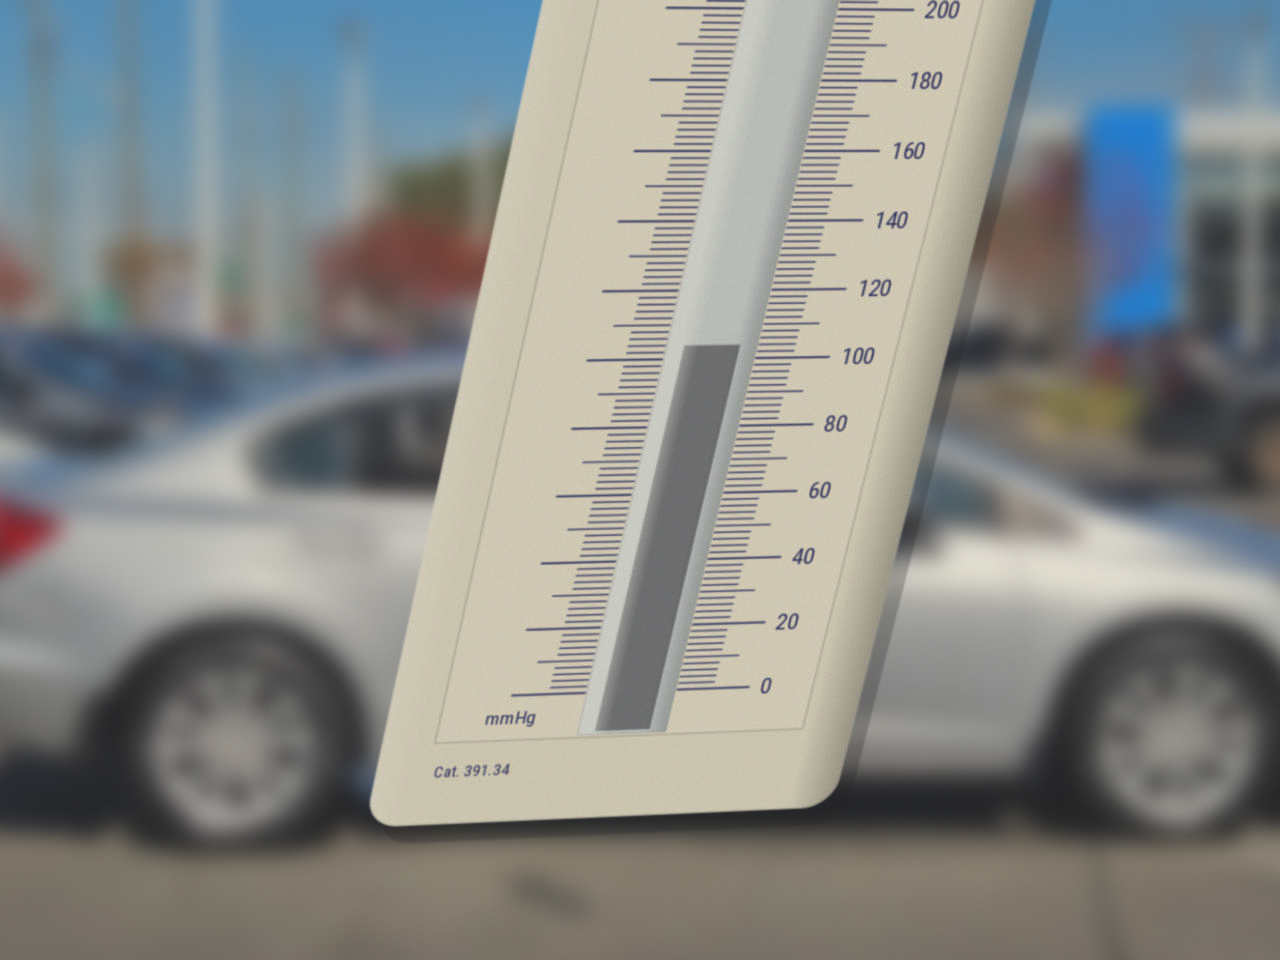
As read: 104 mmHg
